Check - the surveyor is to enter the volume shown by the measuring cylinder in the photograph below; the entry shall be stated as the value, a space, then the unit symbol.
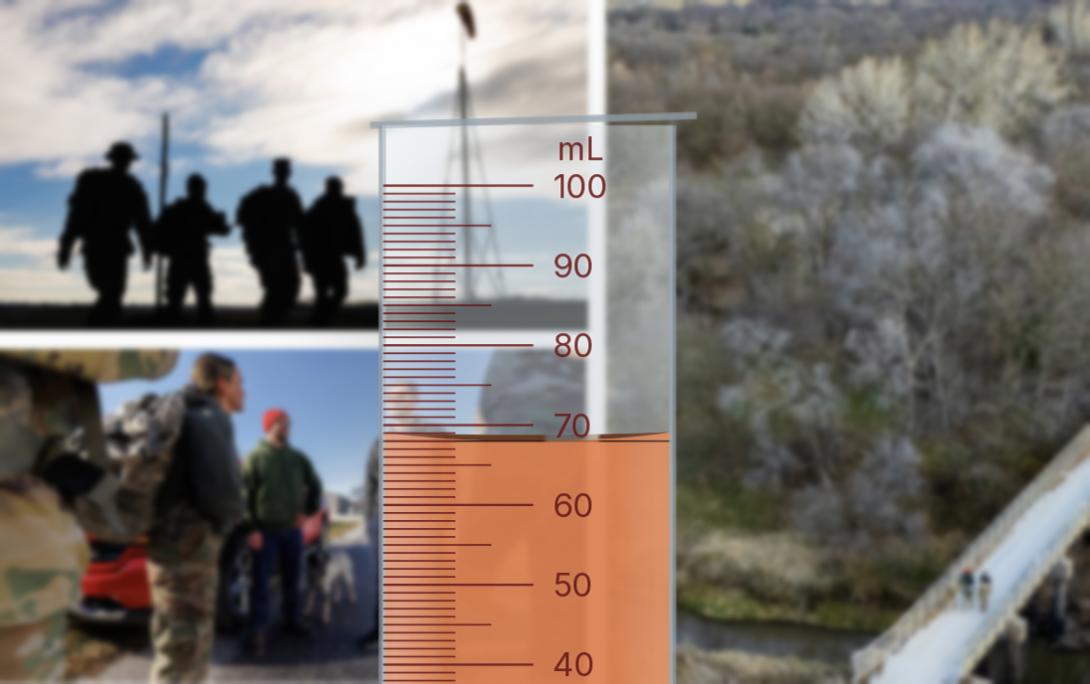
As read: 68 mL
